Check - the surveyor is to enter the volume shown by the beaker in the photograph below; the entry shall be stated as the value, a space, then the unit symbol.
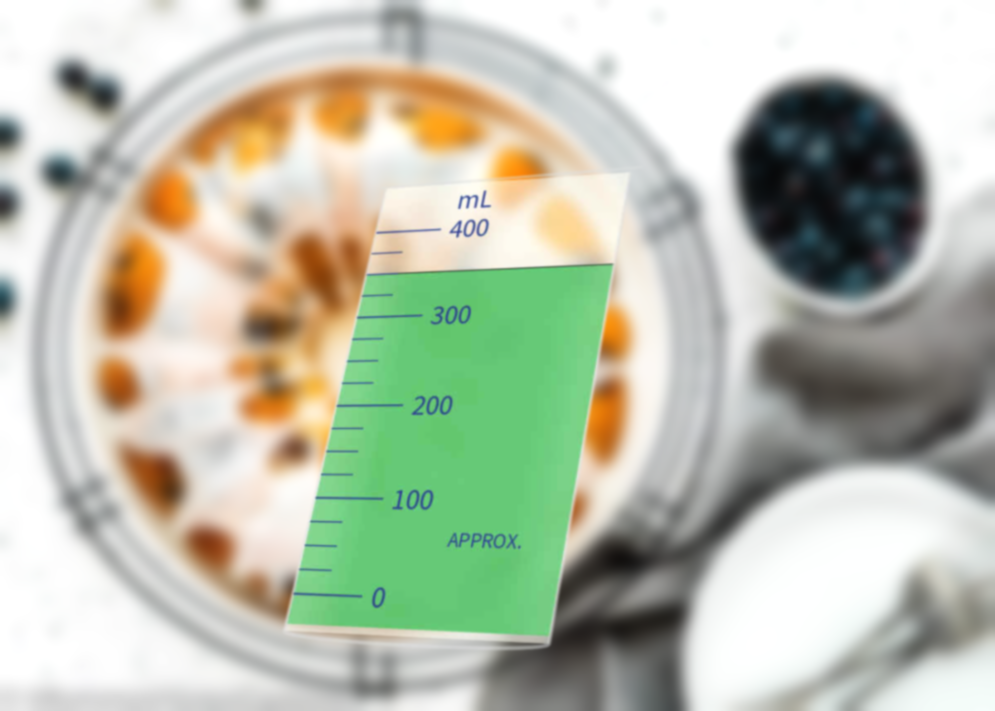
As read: 350 mL
